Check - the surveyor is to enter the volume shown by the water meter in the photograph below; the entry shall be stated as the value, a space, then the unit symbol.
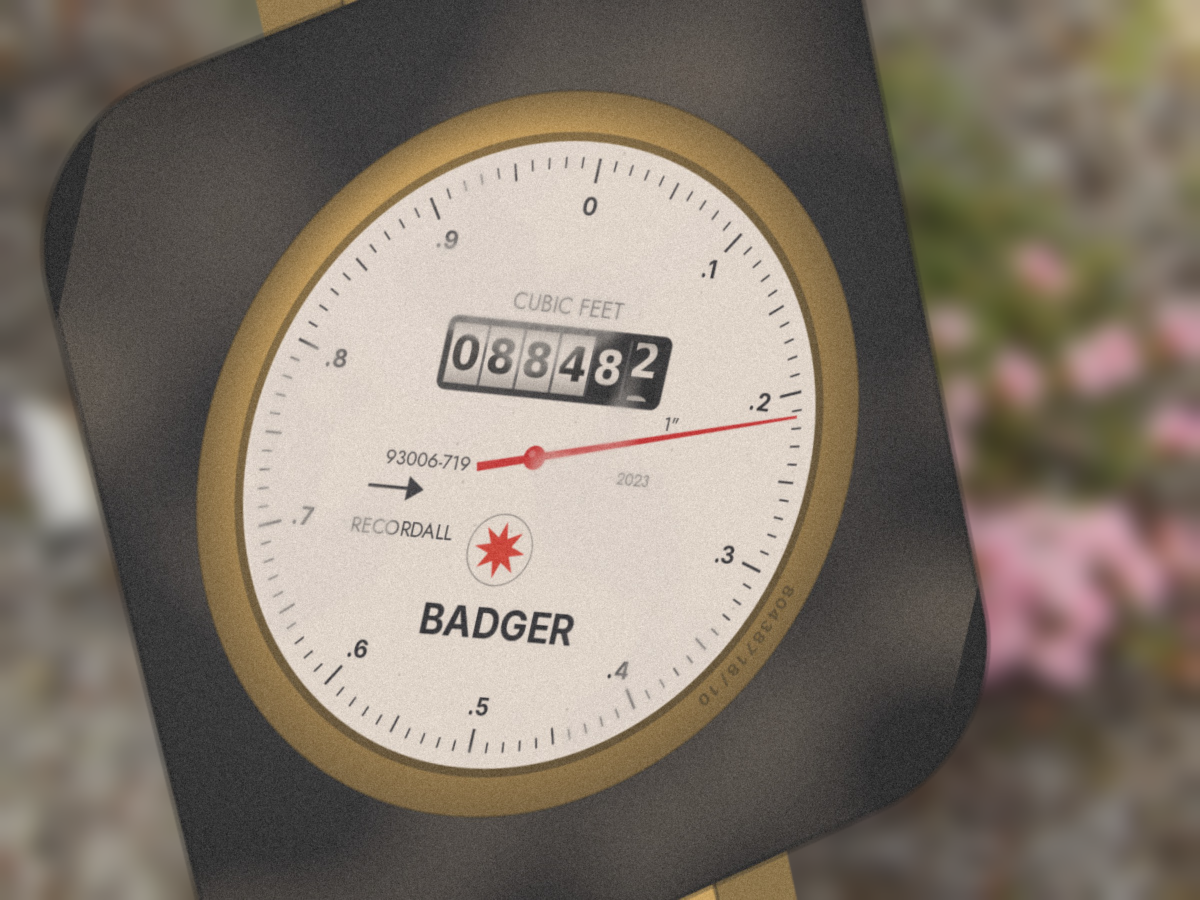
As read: 88482.21 ft³
